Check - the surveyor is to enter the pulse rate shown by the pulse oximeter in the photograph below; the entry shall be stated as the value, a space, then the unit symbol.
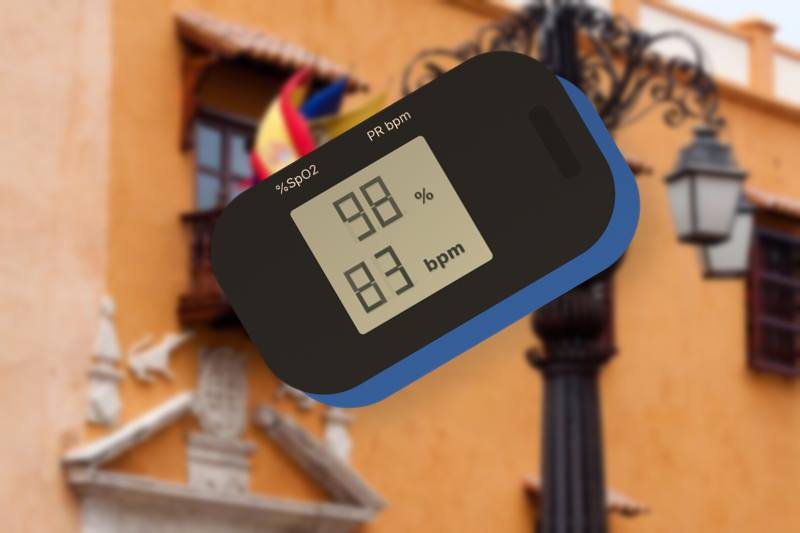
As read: 83 bpm
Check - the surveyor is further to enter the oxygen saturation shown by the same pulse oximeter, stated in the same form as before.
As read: 98 %
